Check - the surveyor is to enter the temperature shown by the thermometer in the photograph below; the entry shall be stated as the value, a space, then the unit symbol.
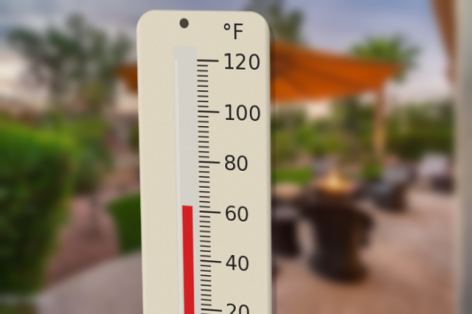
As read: 62 °F
